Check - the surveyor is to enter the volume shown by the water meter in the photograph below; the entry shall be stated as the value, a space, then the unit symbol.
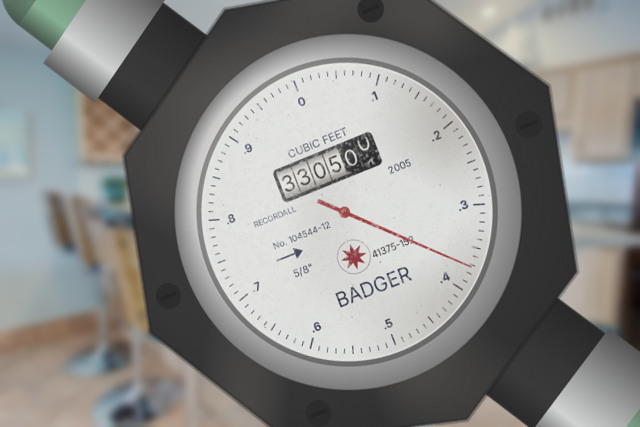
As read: 330500.37 ft³
